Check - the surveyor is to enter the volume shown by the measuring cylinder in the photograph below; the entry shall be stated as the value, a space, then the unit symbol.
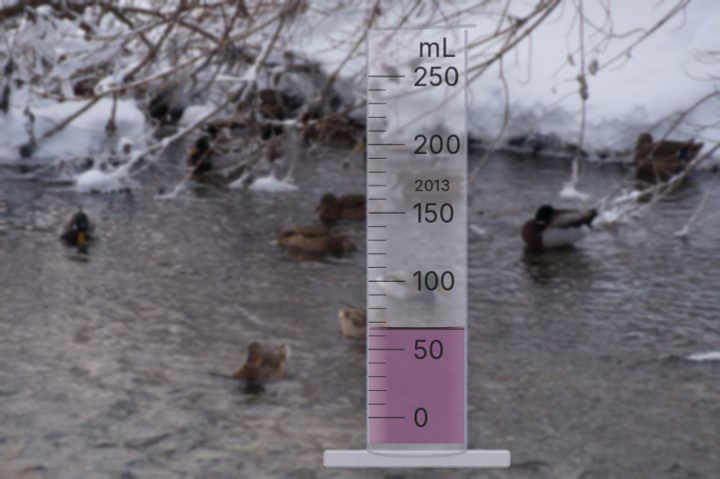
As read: 65 mL
